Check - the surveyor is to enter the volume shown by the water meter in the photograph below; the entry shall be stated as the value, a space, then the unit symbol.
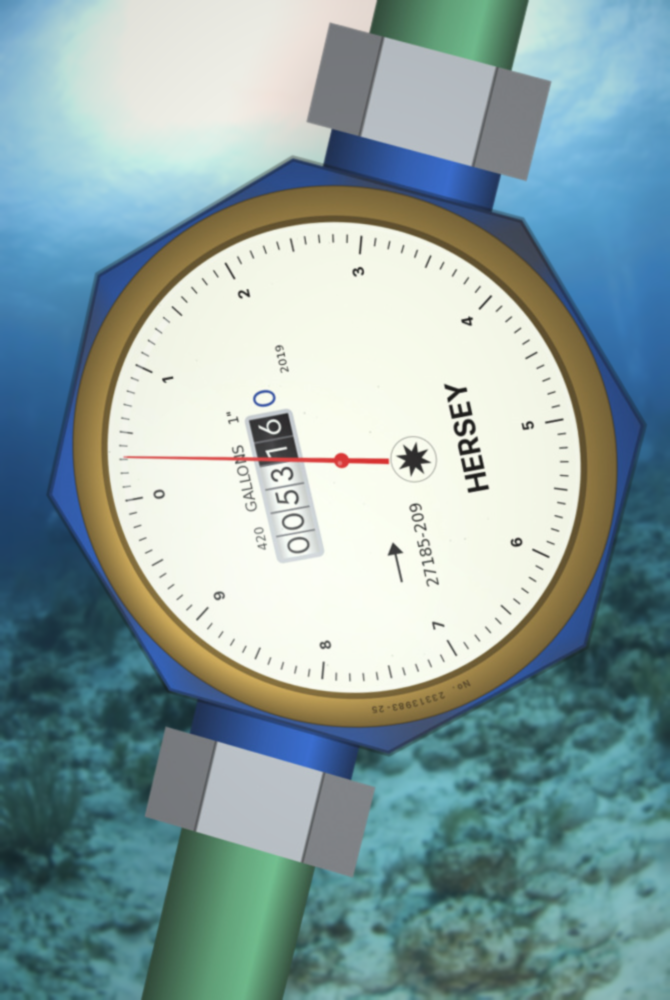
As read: 53160.3 gal
